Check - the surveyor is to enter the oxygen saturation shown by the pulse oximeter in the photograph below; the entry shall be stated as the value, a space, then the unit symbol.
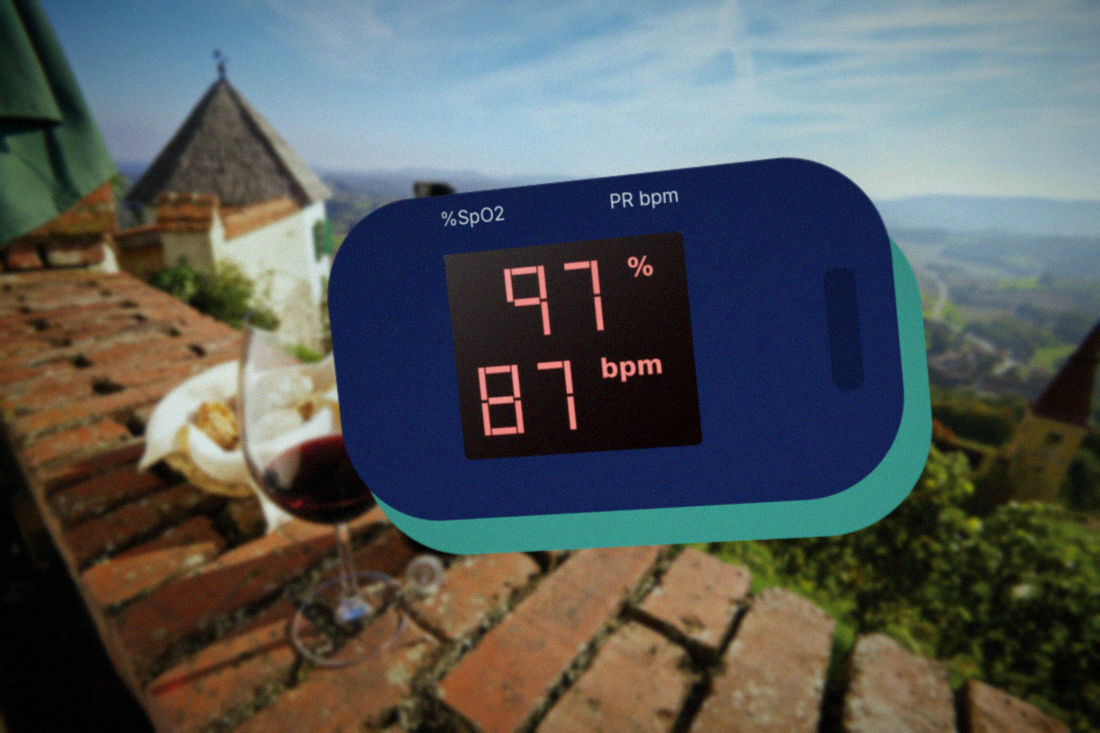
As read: 97 %
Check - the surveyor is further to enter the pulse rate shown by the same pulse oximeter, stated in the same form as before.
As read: 87 bpm
